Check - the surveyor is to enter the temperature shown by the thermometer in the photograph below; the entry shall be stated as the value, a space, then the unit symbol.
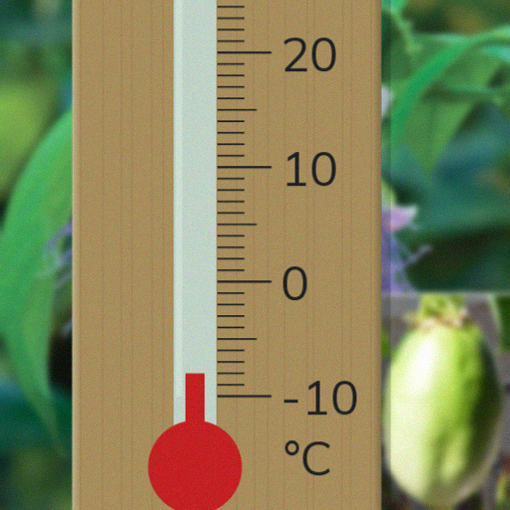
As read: -8 °C
